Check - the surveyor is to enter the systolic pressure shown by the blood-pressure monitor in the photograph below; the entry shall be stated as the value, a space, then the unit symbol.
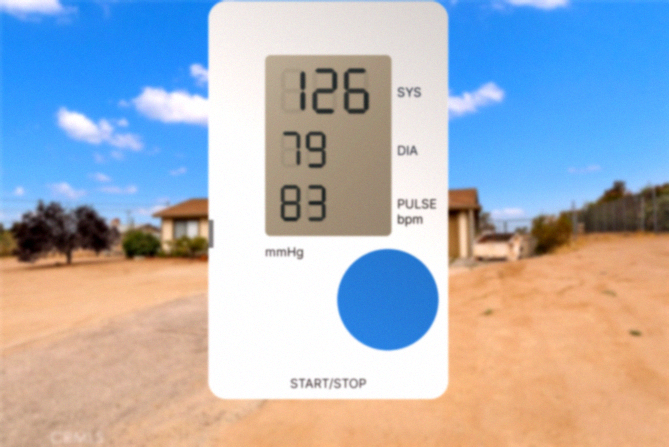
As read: 126 mmHg
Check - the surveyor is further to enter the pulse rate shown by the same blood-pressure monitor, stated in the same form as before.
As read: 83 bpm
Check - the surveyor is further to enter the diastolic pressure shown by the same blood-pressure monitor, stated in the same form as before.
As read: 79 mmHg
